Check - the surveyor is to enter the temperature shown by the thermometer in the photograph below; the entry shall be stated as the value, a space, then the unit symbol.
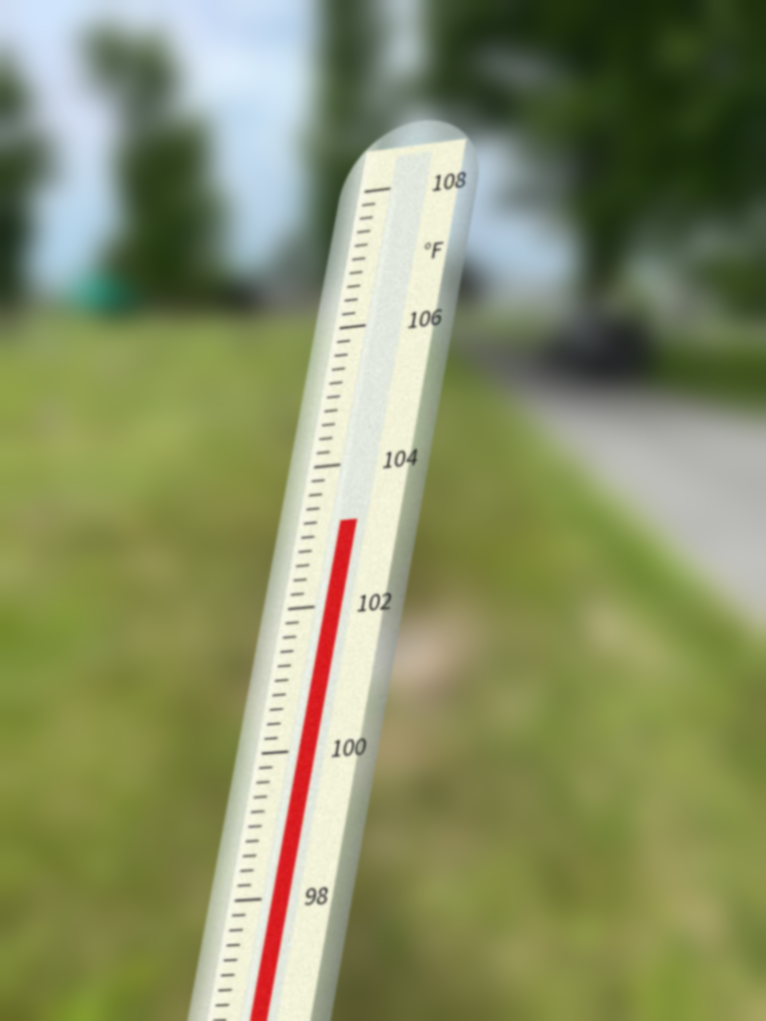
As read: 103.2 °F
